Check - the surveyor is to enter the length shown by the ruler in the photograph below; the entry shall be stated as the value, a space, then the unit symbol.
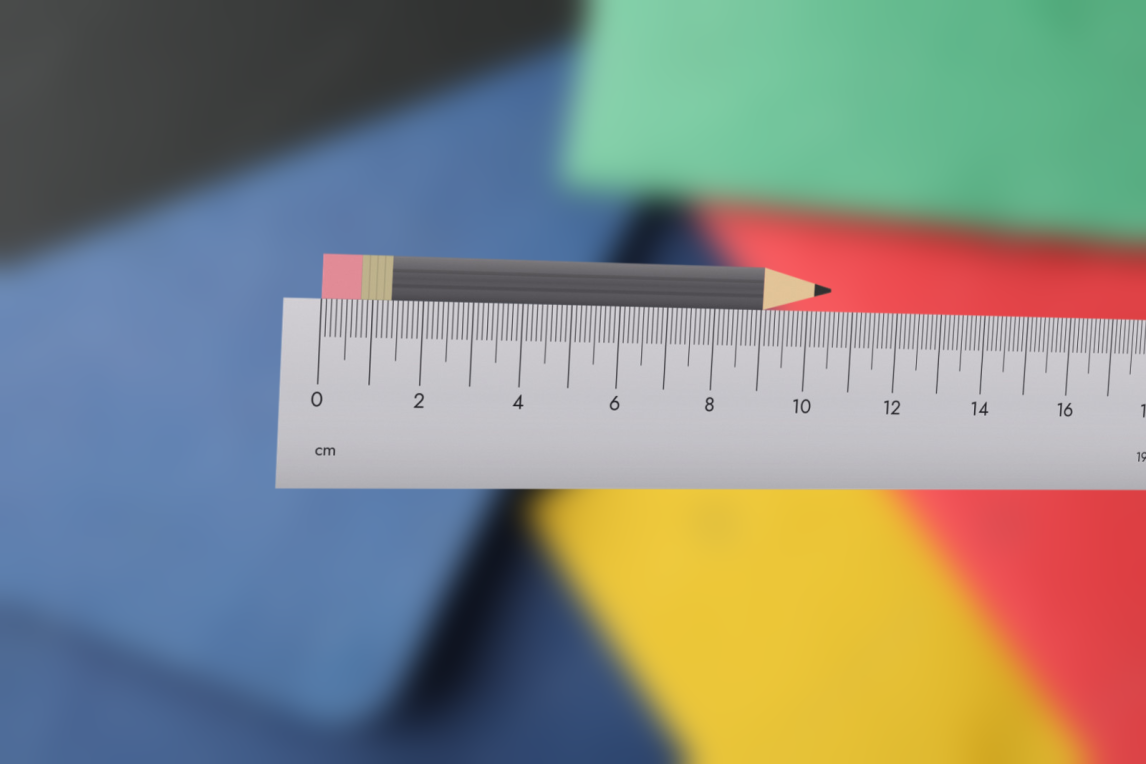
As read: 10.5 cm
